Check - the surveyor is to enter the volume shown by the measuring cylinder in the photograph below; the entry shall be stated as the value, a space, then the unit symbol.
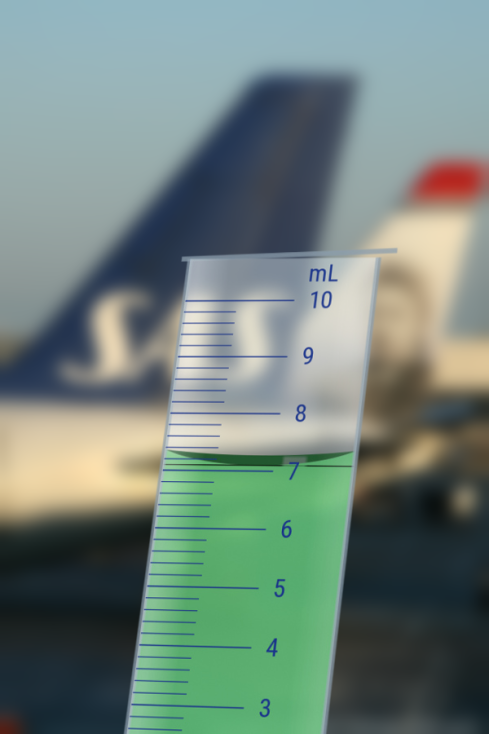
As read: 7.1 mL
